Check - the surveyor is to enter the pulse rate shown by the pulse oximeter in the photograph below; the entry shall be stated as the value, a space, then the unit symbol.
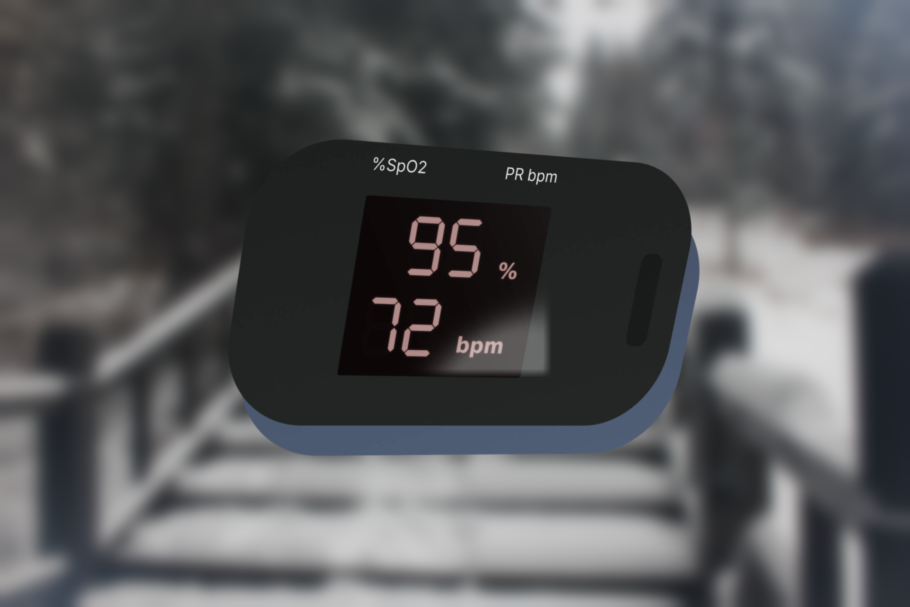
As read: 72 bpm
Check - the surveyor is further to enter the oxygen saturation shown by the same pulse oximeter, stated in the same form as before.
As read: 95 %
